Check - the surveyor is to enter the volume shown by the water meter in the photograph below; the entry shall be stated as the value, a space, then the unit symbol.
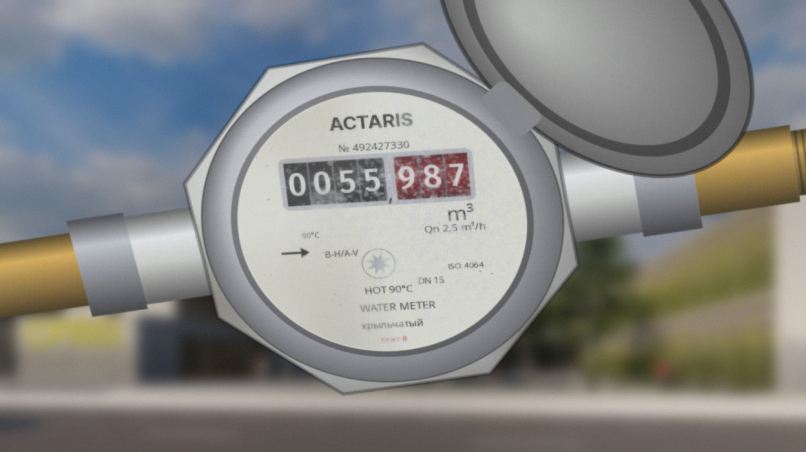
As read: 55.987 m³
